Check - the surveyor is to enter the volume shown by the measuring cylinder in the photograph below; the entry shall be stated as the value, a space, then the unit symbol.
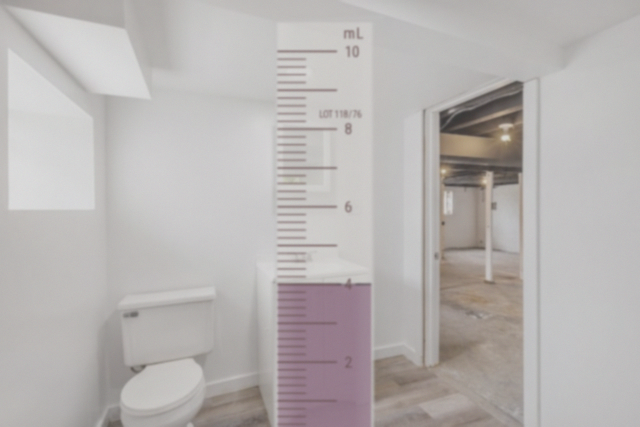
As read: 4 mL
